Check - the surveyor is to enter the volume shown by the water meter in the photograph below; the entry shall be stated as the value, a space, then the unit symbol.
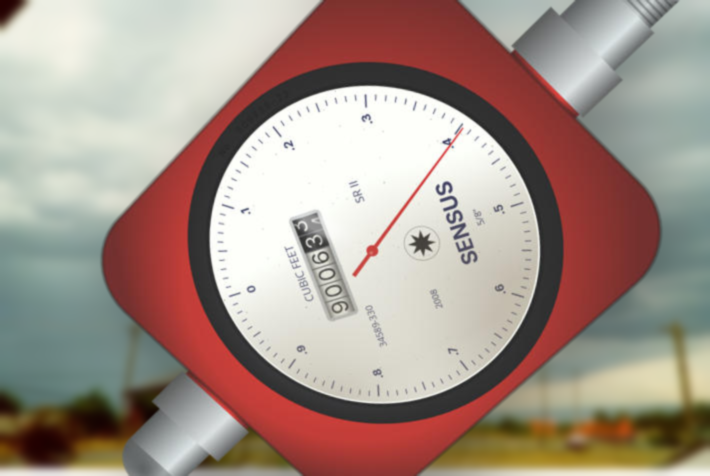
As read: 900633.40 ft³
